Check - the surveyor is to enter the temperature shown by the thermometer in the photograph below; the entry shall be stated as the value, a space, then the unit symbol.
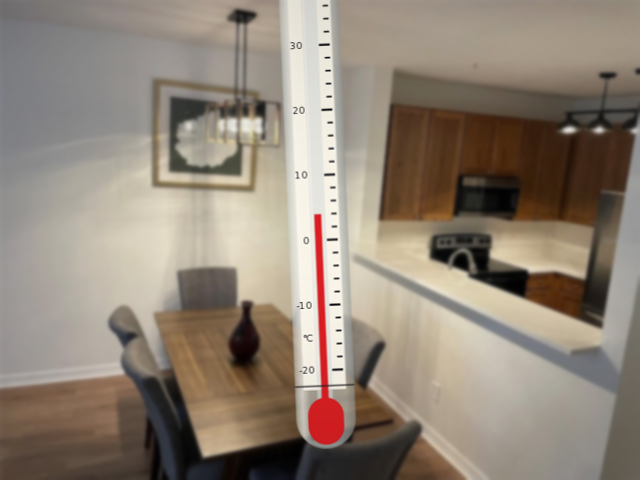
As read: 4 °C
